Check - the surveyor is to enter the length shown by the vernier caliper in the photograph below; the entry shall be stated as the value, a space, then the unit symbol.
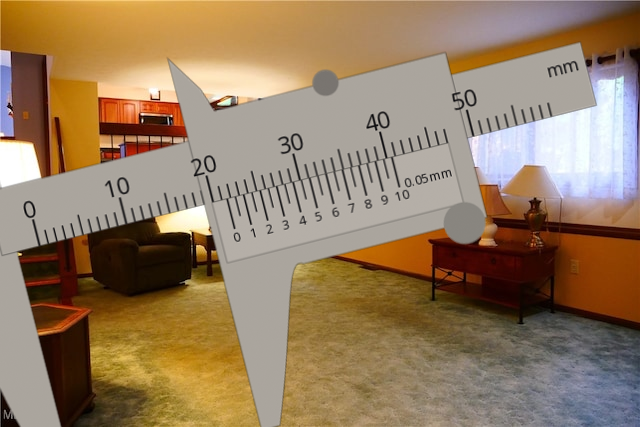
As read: 21.6 mm
